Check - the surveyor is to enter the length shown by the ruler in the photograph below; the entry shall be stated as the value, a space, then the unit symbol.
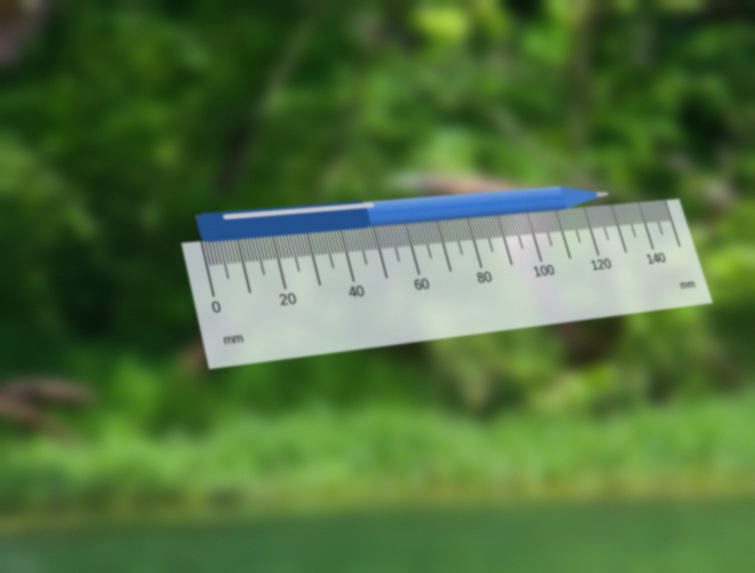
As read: 130 mm
